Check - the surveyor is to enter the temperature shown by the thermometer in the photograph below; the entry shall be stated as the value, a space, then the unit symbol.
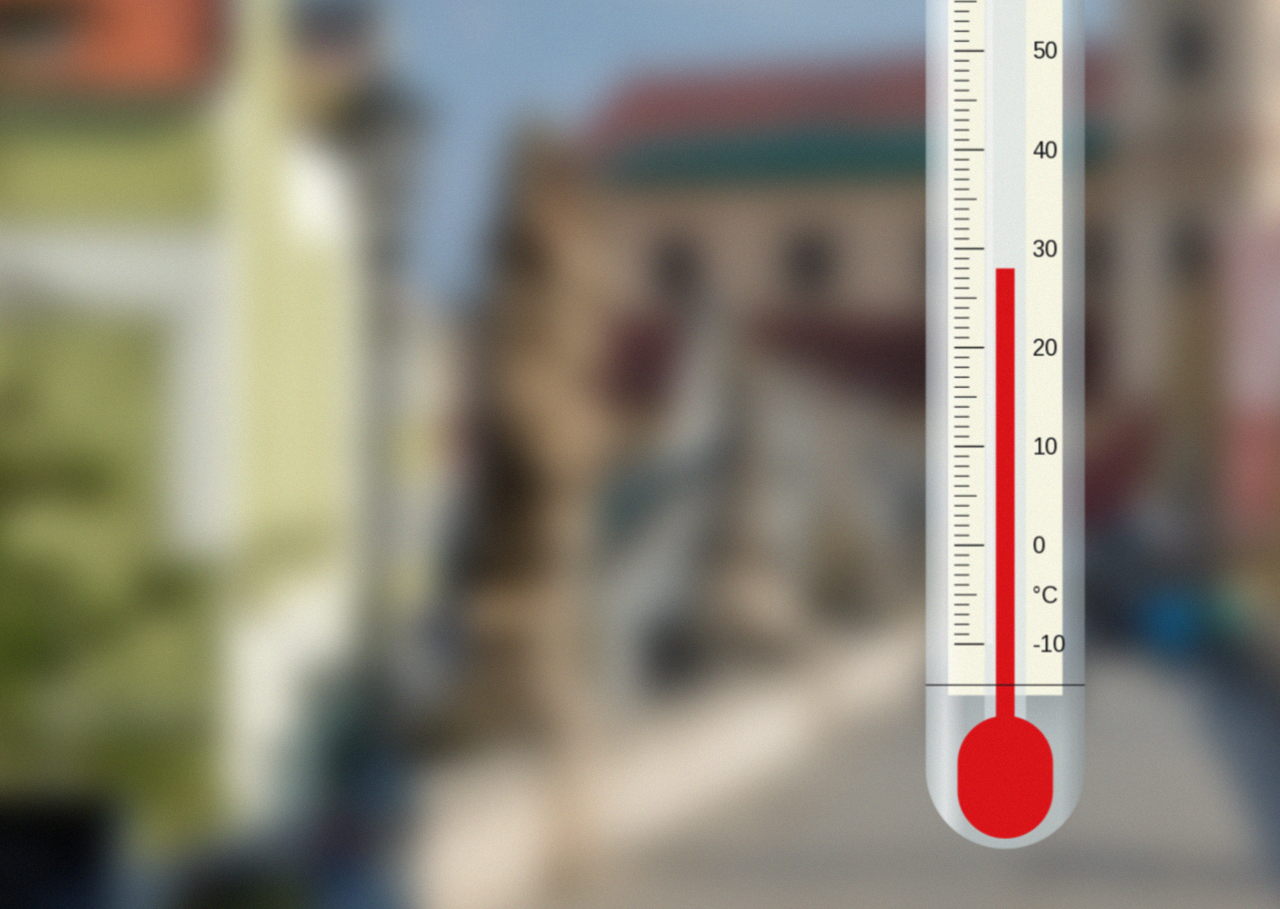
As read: 28 °C
